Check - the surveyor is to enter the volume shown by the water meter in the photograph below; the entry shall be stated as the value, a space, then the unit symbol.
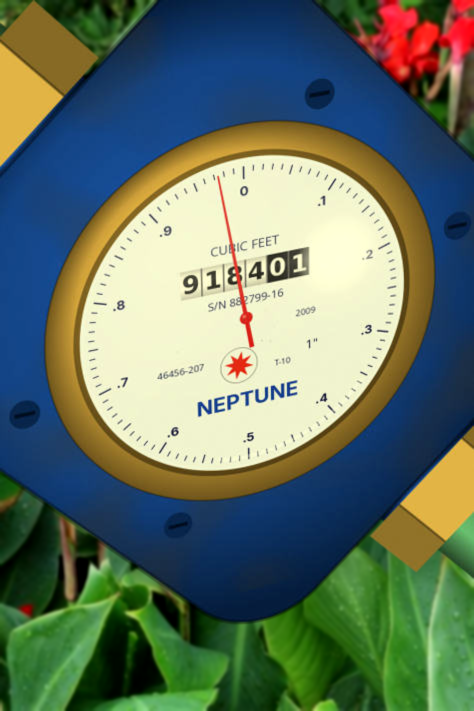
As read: 918400.97 ft³
